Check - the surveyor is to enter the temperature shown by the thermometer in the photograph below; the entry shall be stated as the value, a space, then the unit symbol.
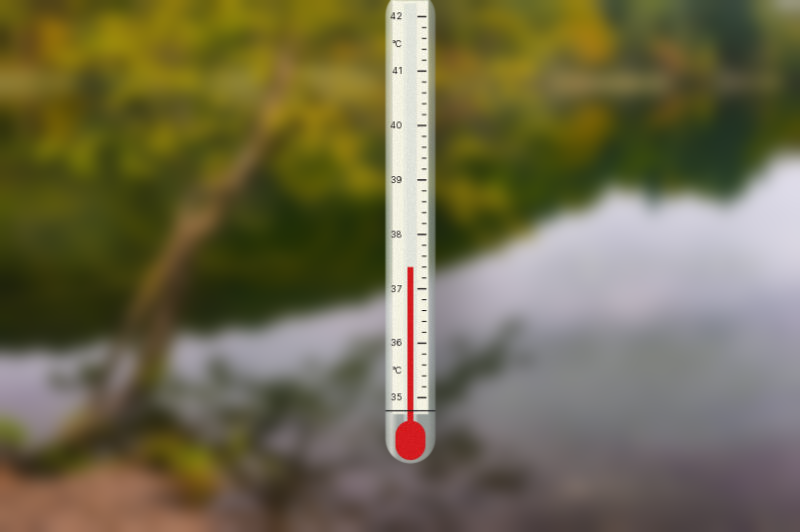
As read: 37.4 °C
